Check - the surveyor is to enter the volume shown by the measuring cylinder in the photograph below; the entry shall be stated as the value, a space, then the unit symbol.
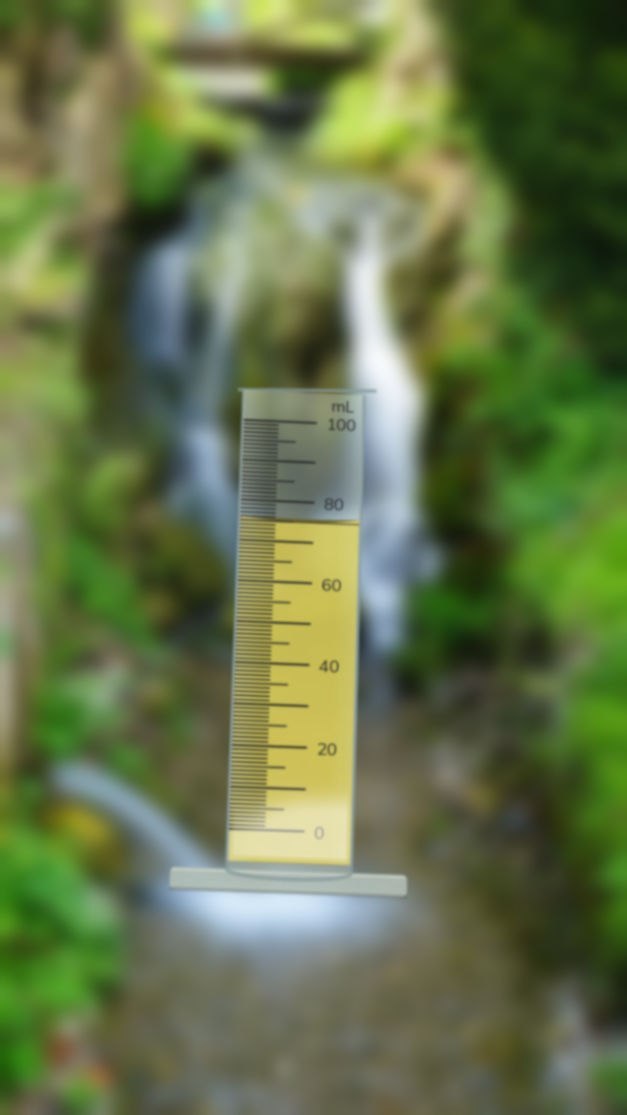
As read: 75 mL
